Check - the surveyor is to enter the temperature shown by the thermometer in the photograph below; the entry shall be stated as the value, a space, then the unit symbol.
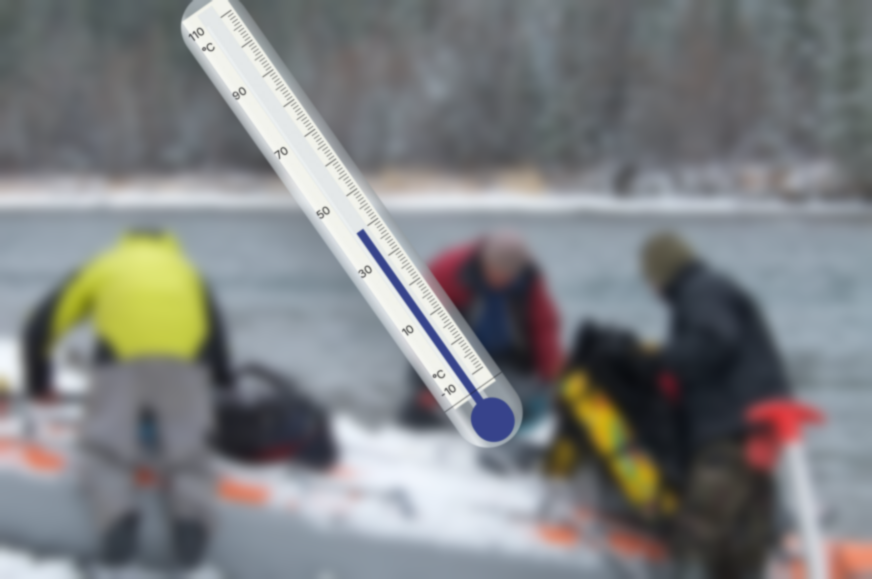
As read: 40 °C
